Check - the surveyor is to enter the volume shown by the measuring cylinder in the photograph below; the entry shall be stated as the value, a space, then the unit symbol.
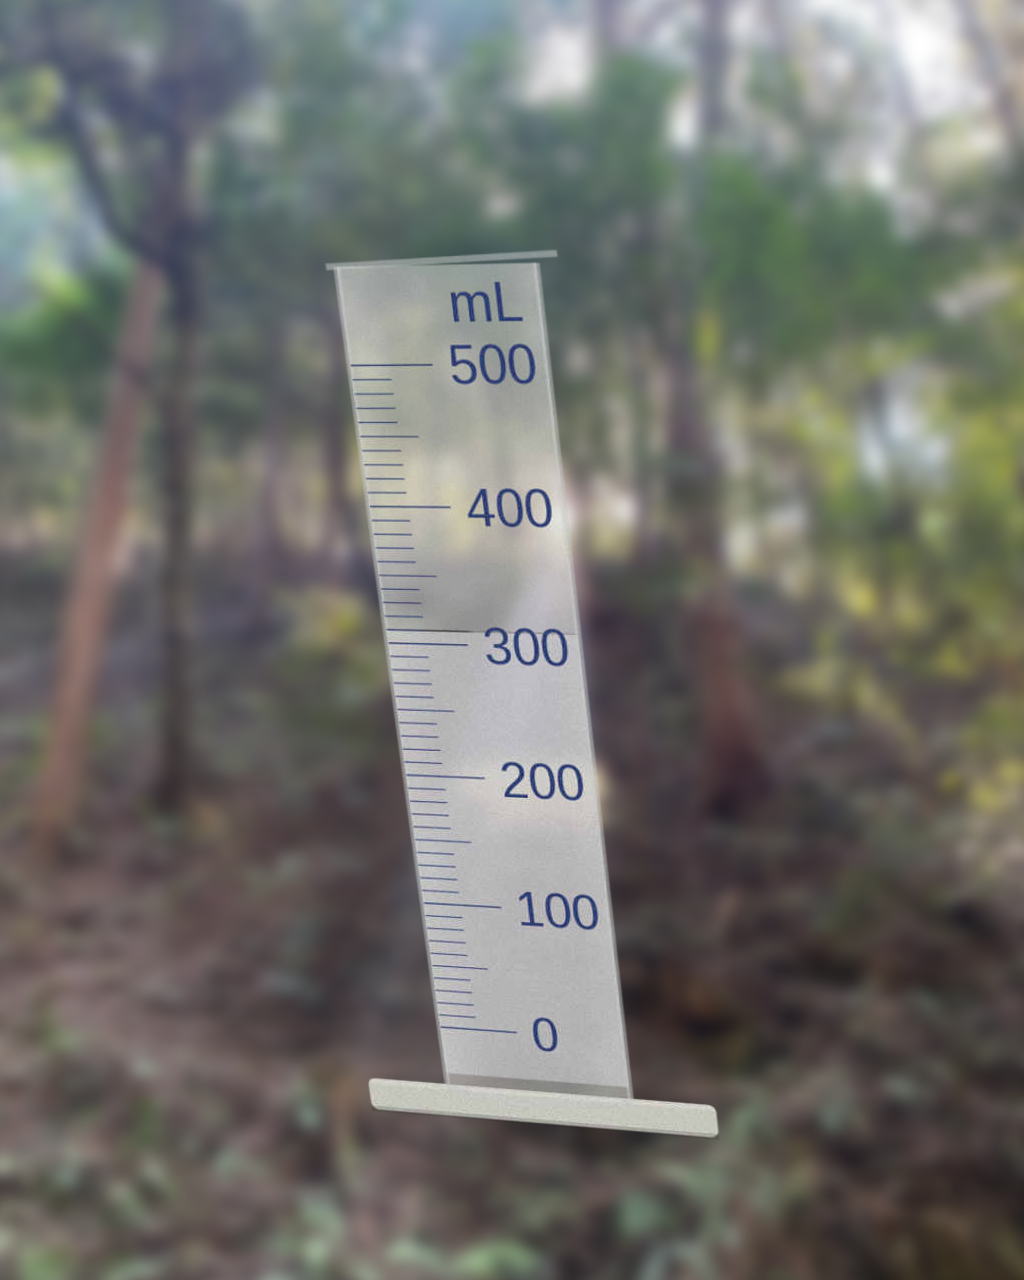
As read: 310 mL
